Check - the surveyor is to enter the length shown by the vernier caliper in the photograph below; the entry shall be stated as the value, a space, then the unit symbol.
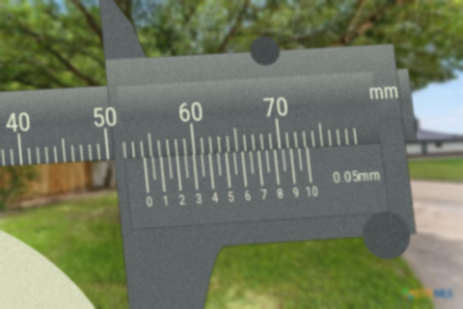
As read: 54.2 mm
